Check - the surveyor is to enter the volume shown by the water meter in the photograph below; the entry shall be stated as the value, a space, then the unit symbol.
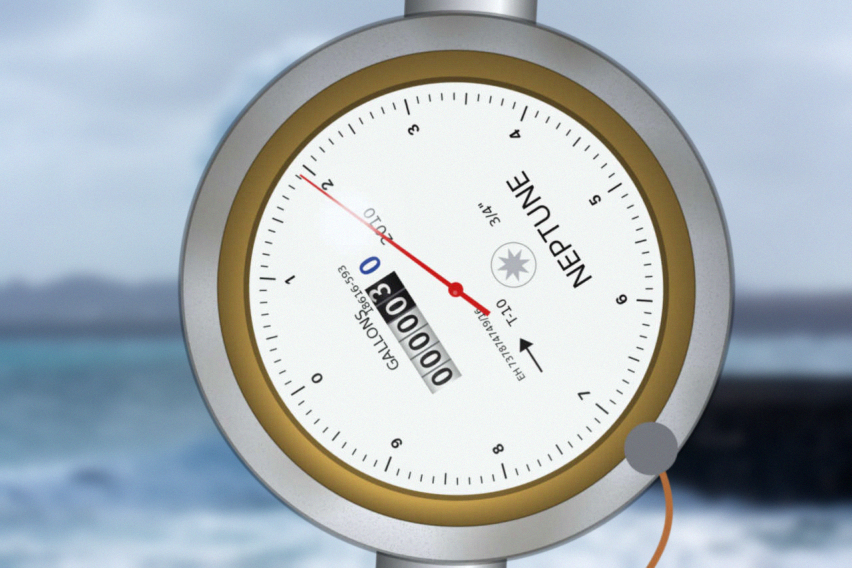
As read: 31.9 gal
